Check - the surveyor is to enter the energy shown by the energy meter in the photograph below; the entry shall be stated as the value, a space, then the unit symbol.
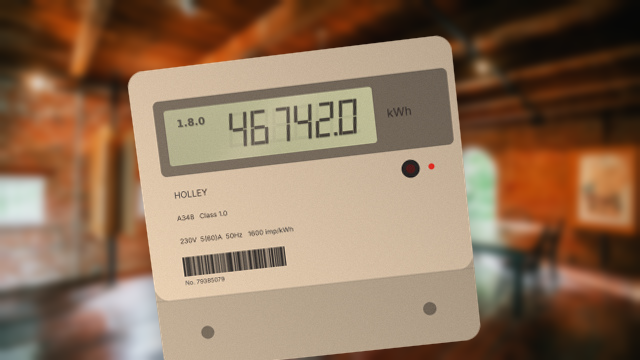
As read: 46742.0 kWh
